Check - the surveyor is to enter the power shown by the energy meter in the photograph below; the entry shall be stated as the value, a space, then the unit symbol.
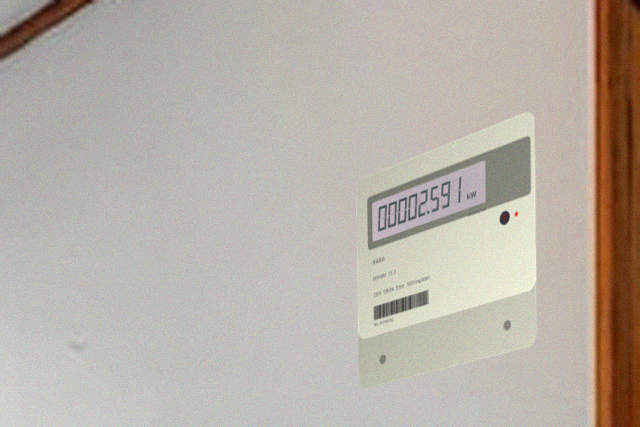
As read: 2.591 kW
